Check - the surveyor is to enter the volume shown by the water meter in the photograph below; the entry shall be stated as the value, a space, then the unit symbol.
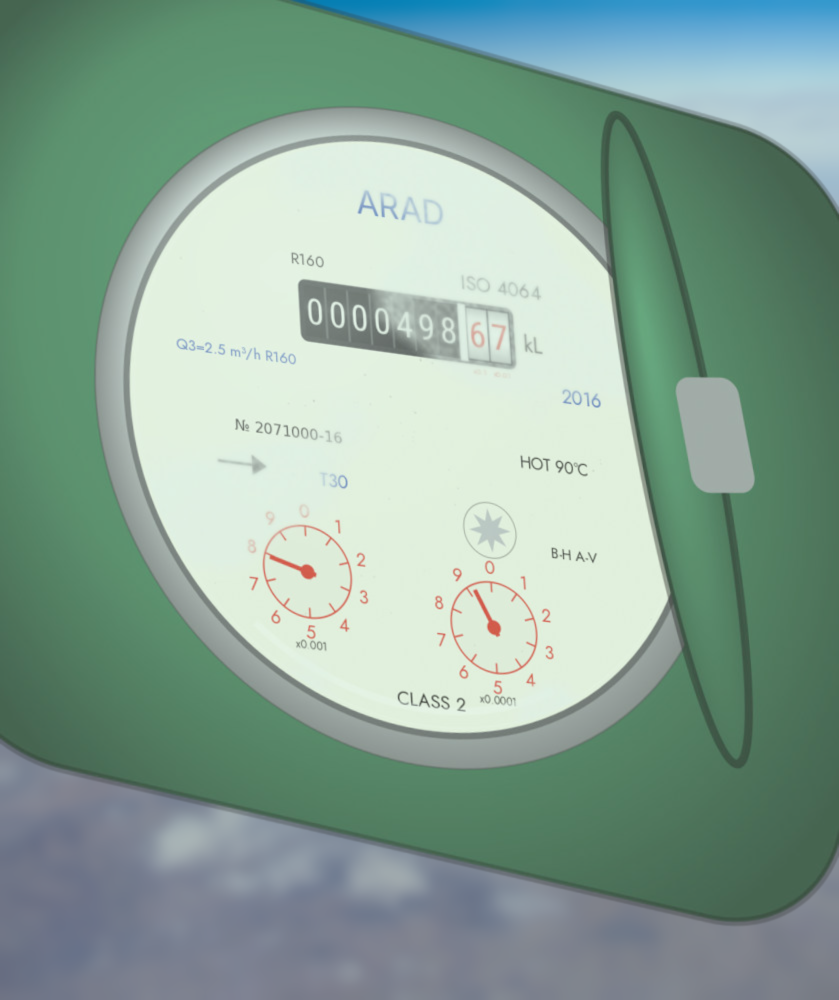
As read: 498.6779 kL
